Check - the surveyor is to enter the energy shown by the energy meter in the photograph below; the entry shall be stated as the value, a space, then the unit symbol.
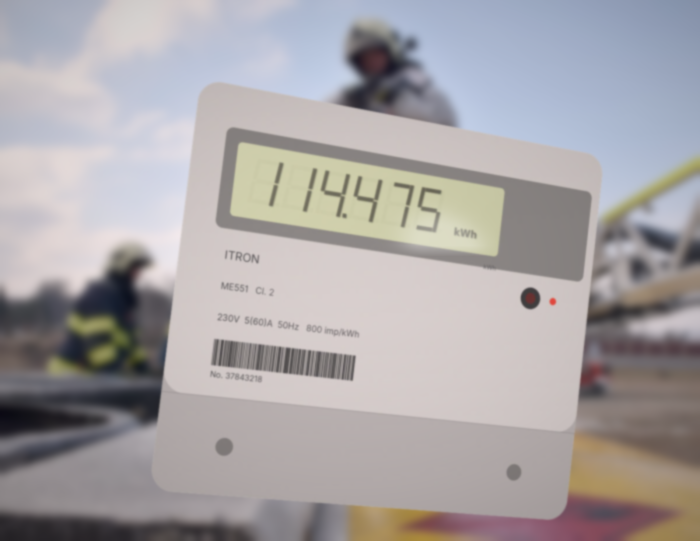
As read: 114.475 kWh
